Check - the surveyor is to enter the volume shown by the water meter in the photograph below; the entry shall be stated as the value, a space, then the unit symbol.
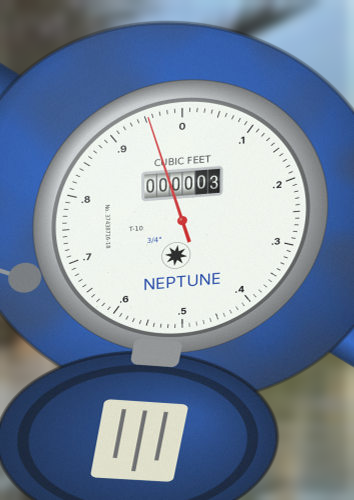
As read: 2.95 ft³
